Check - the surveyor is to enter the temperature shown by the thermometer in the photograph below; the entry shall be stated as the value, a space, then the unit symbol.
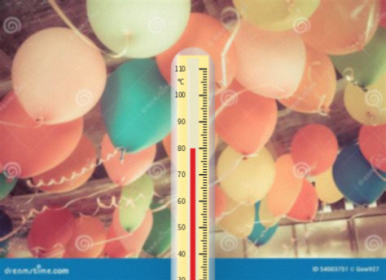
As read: 80 °C
